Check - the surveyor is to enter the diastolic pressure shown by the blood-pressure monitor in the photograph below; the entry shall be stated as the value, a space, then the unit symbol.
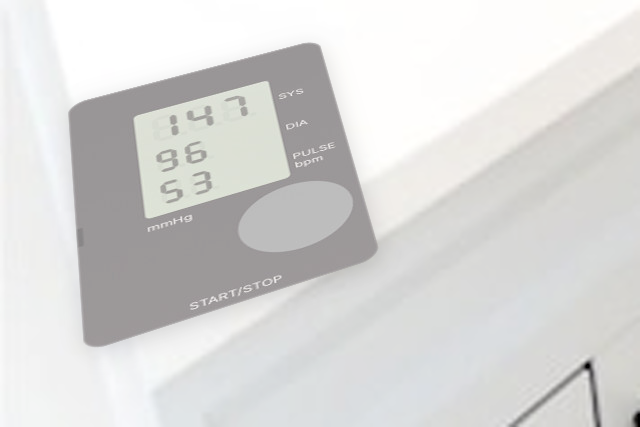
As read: 96 mmHg
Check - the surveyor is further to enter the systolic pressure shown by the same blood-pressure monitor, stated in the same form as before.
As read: 147 mmHg
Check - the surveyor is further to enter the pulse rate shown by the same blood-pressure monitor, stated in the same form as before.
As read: 53 bpm
